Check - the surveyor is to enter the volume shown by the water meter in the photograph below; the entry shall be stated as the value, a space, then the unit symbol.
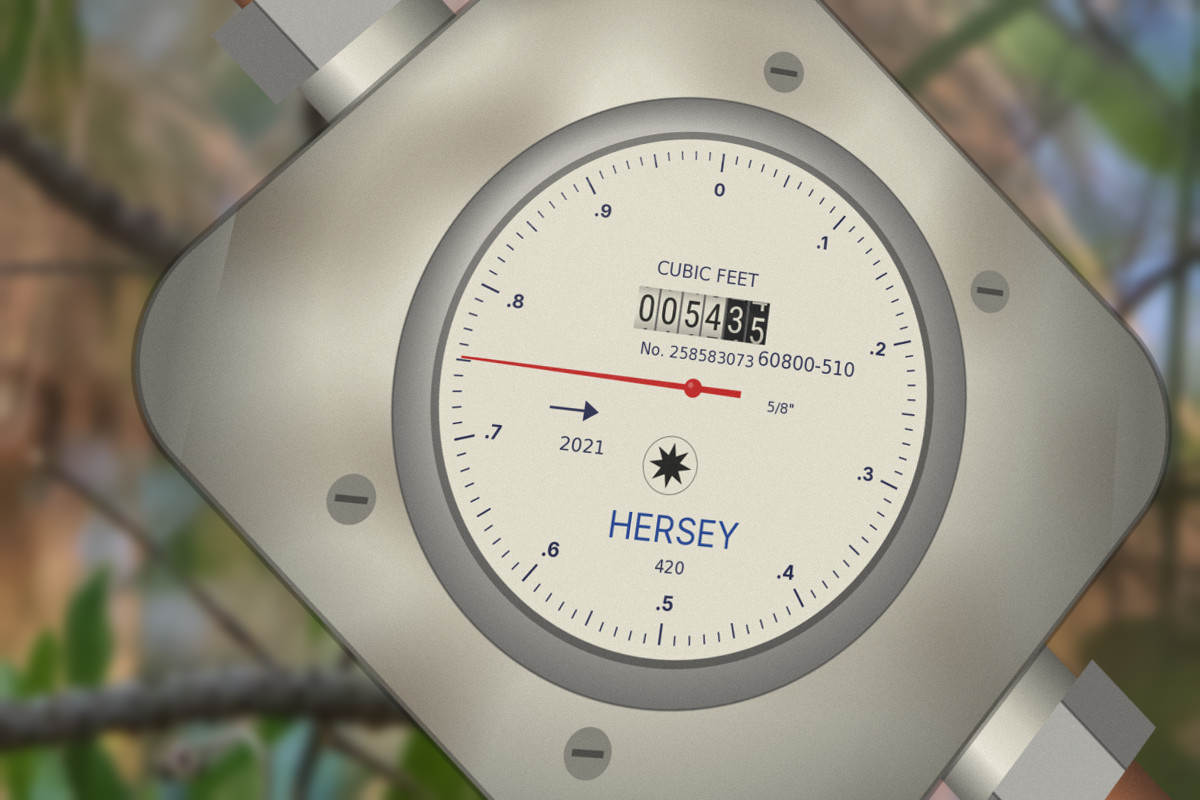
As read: 5434.75 ft³
